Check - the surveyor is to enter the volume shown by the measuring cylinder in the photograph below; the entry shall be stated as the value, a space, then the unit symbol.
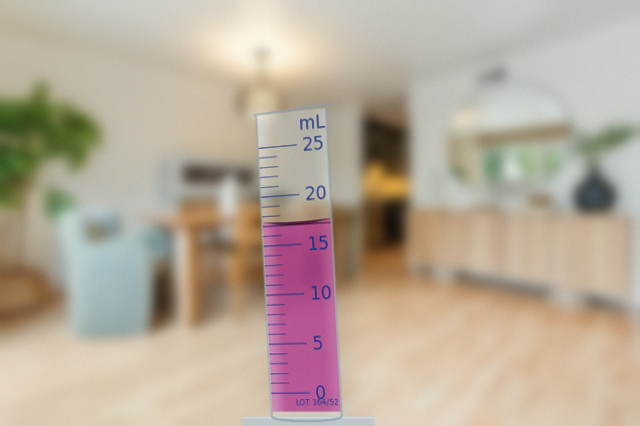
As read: 17 mL
